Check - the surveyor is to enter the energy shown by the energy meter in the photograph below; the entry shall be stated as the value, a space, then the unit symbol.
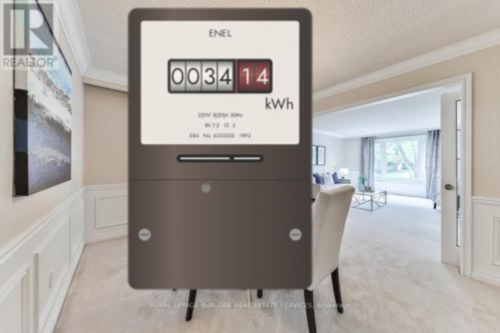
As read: 34.14 kWh
